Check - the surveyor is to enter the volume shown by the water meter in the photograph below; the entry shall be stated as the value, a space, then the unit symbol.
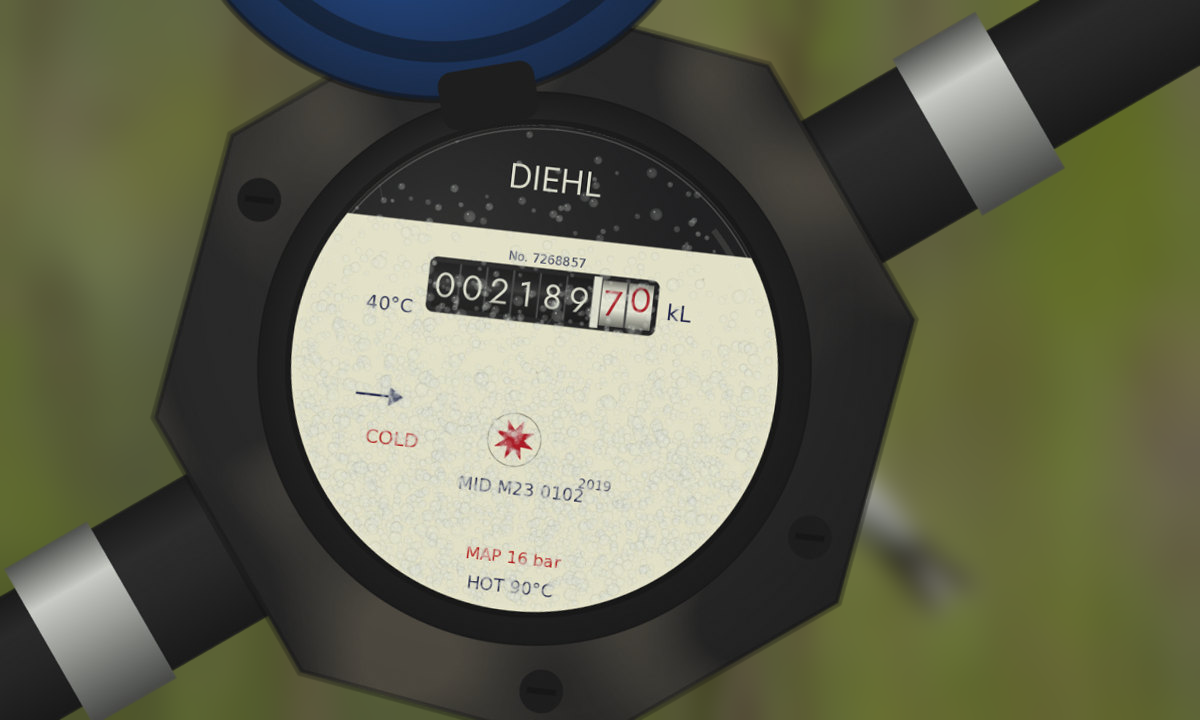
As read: 2189.70 kL
